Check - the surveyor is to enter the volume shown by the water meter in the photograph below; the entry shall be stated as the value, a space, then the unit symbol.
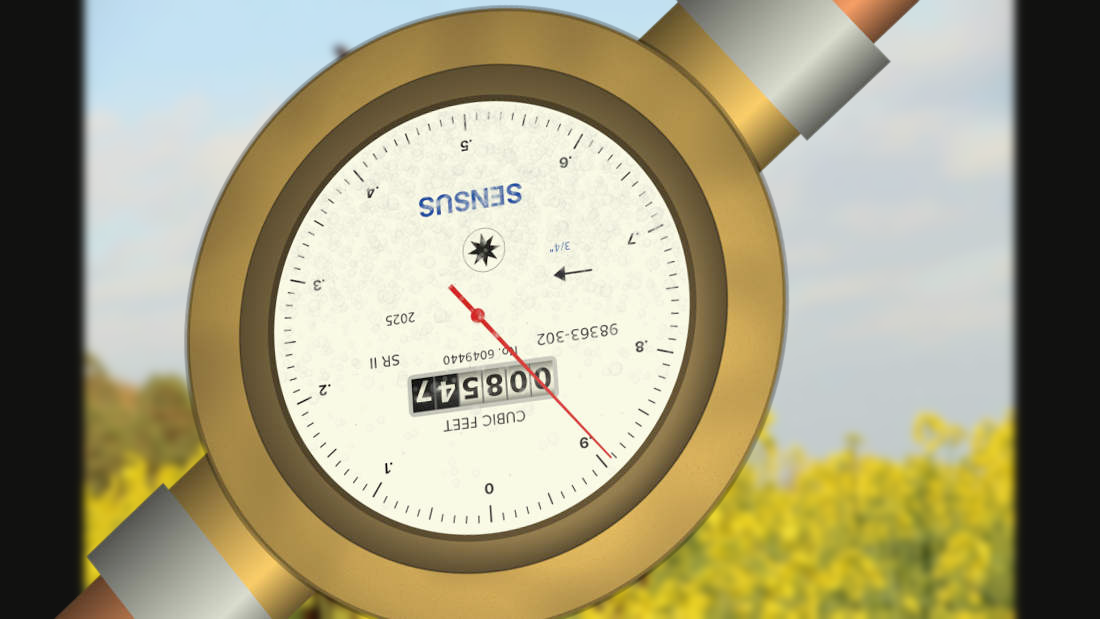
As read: 8546.89 ft³
